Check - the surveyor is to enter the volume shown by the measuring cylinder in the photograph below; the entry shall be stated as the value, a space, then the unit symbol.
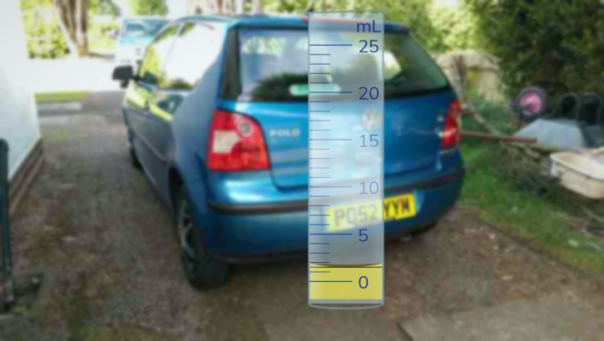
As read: 1.5 mL
